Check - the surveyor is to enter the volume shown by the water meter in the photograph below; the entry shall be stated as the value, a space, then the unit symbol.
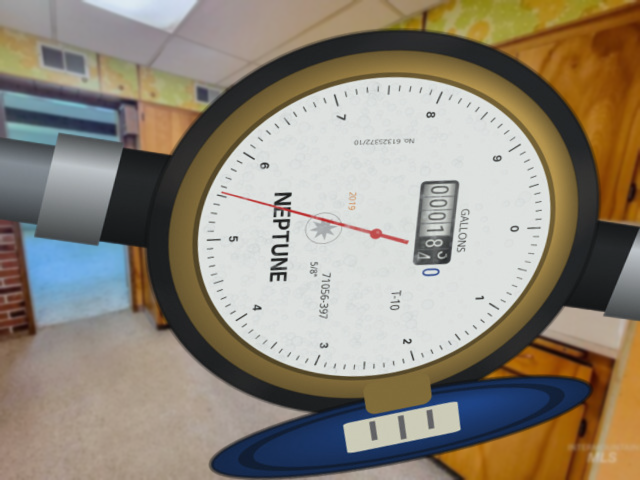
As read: 1835.5 gal
